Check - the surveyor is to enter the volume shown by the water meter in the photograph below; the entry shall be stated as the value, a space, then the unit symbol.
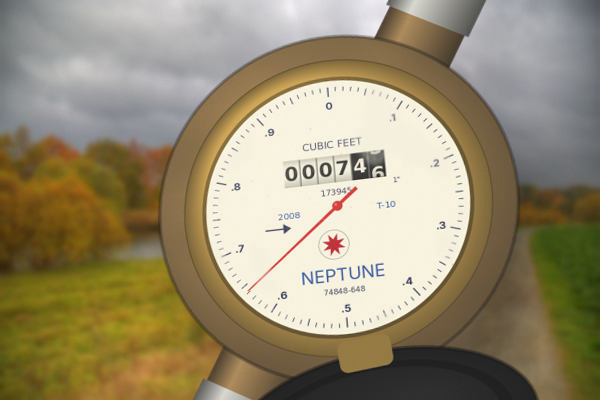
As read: 745.64 ft³
